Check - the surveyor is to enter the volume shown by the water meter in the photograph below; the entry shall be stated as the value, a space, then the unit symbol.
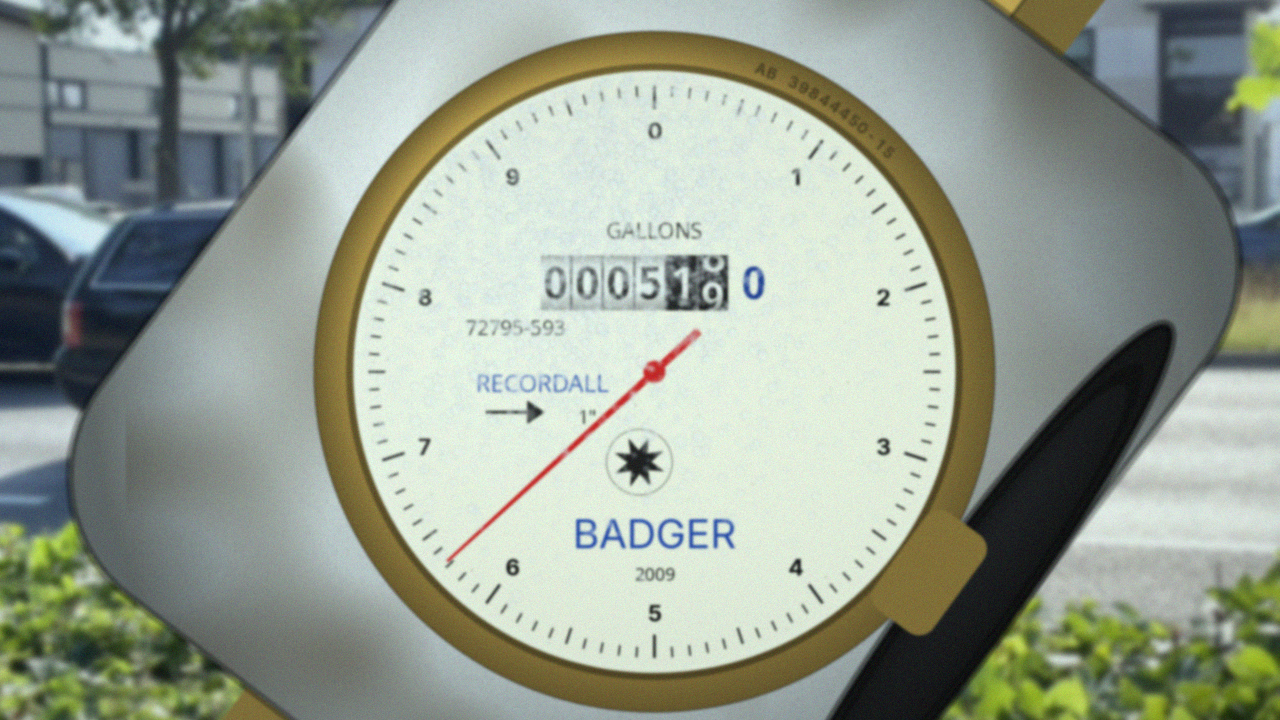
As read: 5186.3 gal
